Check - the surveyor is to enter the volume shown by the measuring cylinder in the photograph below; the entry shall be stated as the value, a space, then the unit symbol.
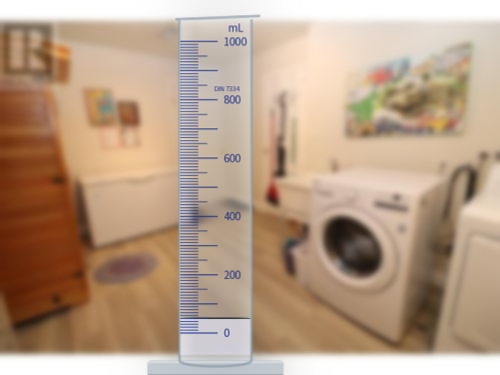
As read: 50 mL
